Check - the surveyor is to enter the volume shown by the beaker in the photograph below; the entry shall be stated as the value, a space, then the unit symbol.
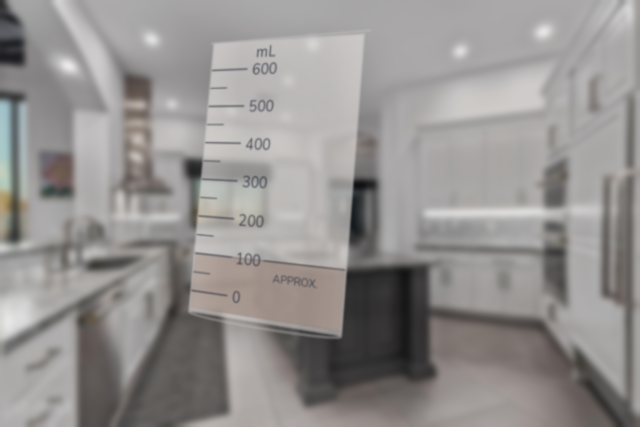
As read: 100 mL
